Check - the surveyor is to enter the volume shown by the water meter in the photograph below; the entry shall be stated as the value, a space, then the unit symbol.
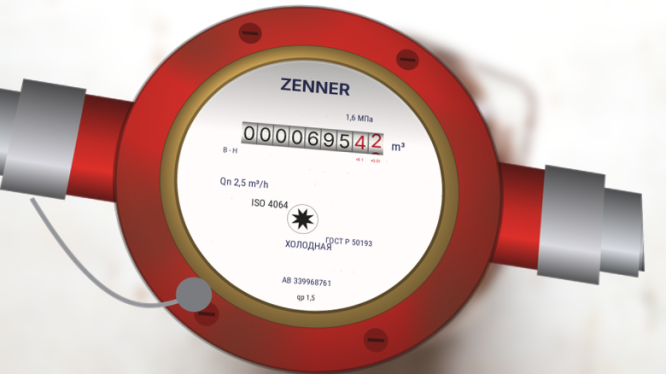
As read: 695.42 m³
